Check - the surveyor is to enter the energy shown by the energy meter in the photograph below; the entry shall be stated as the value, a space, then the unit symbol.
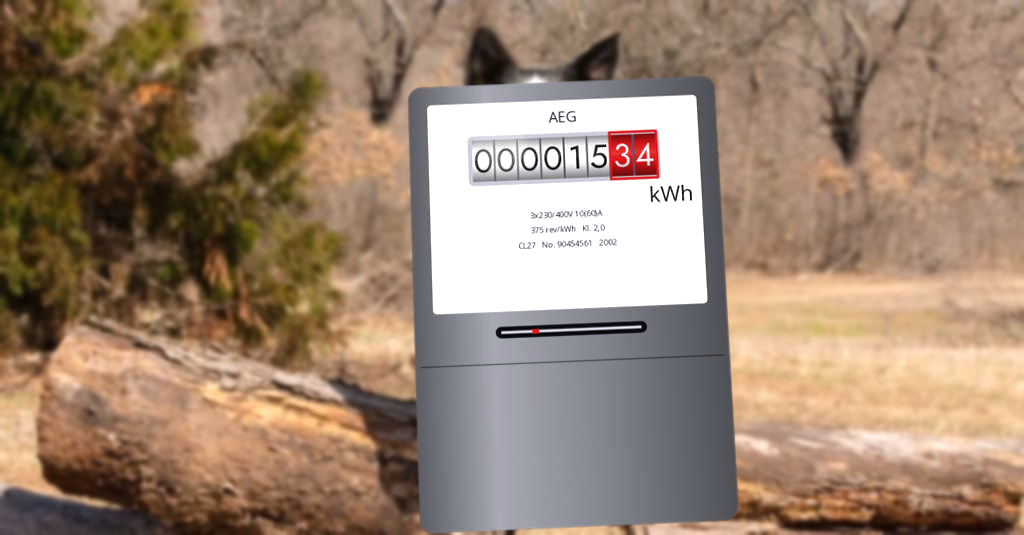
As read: 15.34 kWh
